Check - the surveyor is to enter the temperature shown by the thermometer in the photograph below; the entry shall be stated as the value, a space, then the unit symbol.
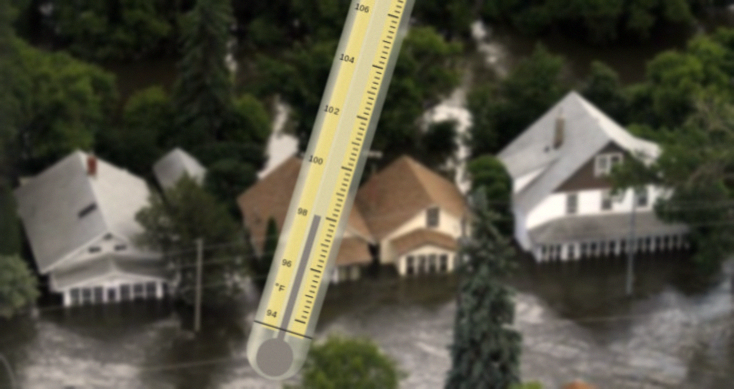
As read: 98 °F
